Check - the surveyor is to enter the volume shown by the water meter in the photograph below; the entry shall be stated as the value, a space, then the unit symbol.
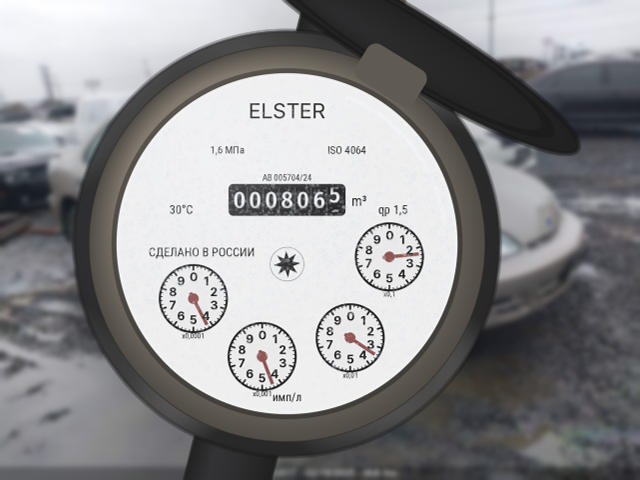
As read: 8065.2344 m³
